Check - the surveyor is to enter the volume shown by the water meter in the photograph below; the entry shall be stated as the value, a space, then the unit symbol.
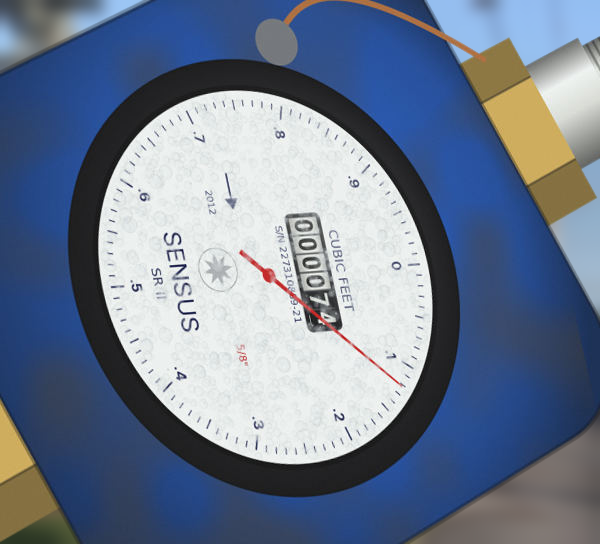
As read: 74.12 ft³
